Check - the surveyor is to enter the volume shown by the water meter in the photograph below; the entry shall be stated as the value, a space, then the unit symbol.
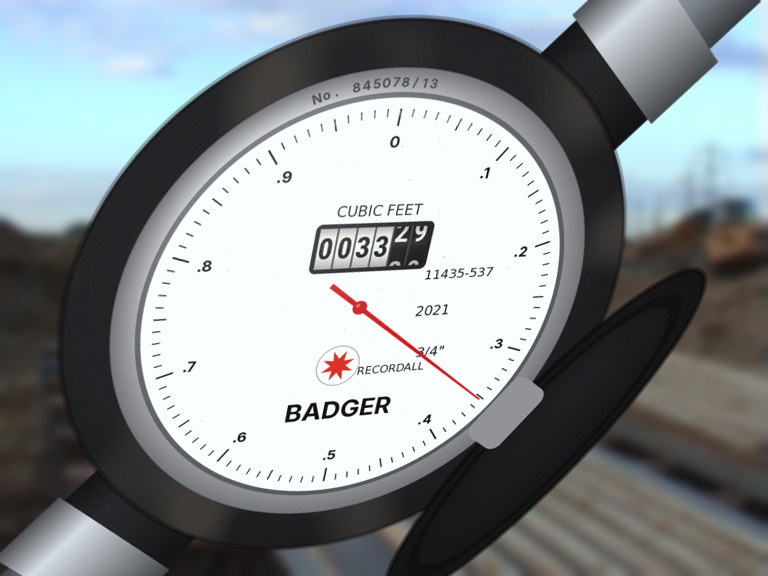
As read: 3329.35 ft³
